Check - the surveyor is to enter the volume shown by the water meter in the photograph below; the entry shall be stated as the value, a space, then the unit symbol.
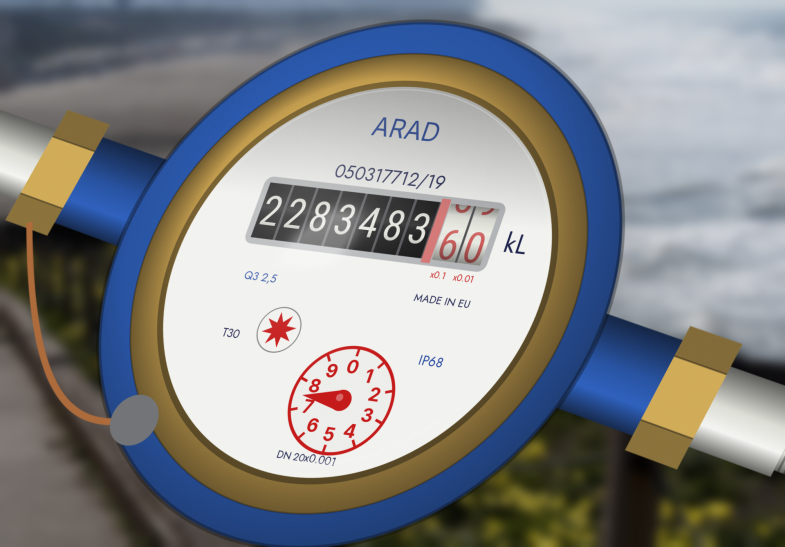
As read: 2283483.597 kL
